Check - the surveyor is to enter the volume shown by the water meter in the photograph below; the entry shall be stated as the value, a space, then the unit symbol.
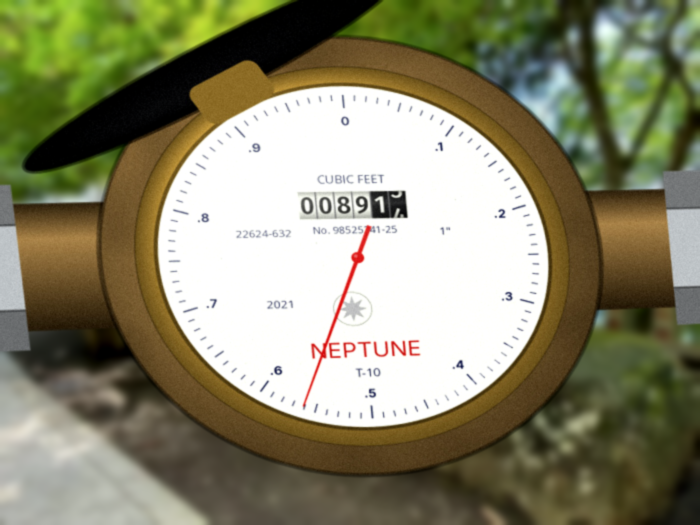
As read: 8913.56 ft³
